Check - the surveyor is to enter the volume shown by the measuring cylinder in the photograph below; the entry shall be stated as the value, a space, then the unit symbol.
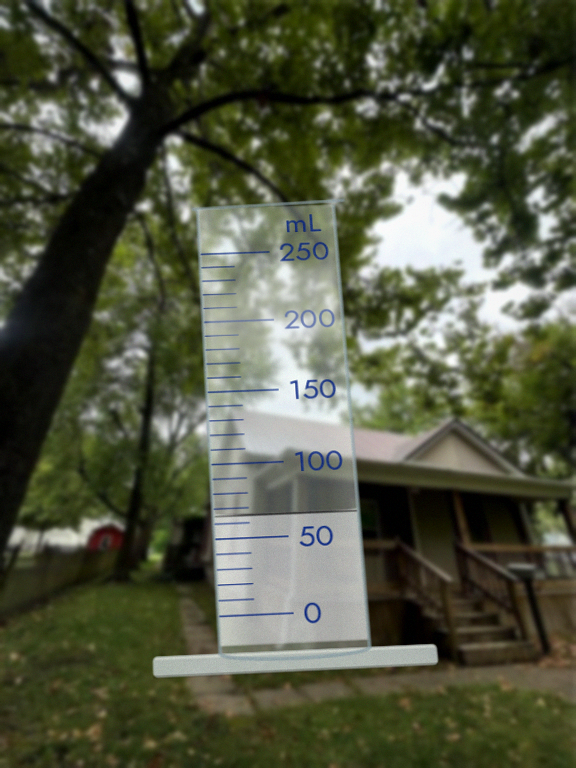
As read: 65 mL
